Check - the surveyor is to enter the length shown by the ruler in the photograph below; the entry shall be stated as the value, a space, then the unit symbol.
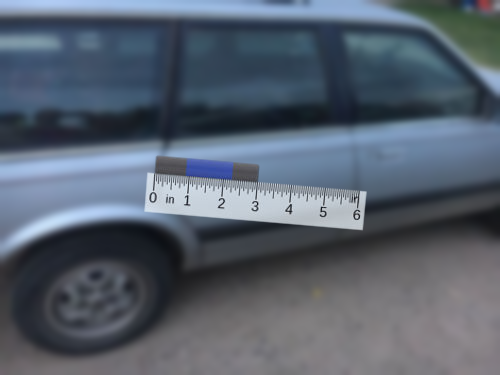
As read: 3 in
